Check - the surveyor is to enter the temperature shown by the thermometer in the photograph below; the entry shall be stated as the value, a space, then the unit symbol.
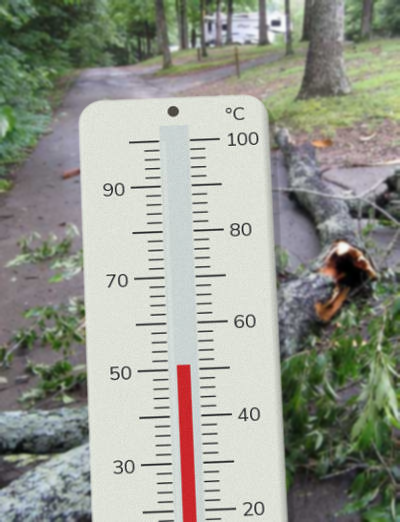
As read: 51 °C
